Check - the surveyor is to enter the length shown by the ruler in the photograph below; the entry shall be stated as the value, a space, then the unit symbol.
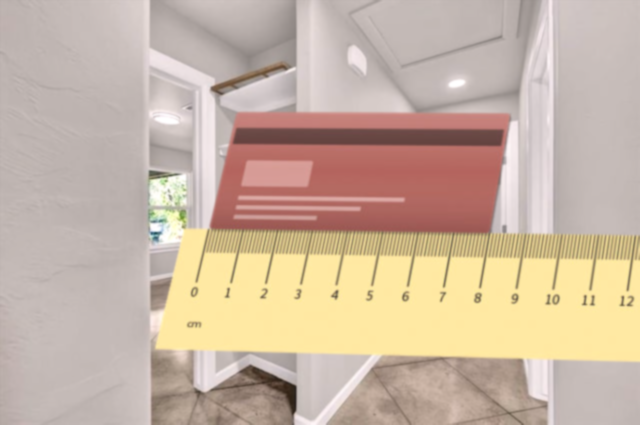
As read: 8 cm
